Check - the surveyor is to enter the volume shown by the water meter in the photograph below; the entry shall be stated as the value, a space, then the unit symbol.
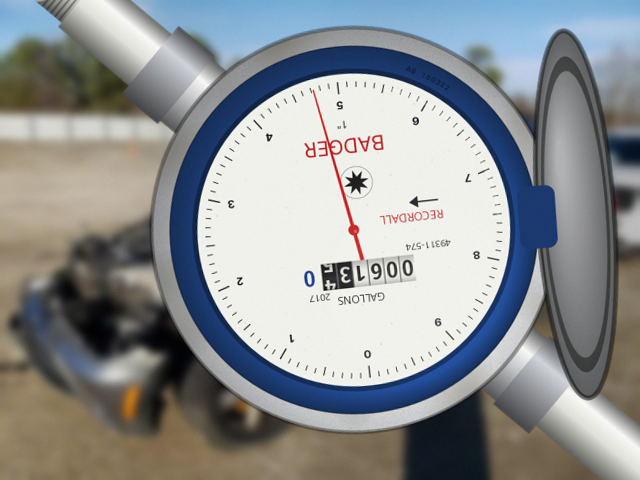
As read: 61344.7 gal
